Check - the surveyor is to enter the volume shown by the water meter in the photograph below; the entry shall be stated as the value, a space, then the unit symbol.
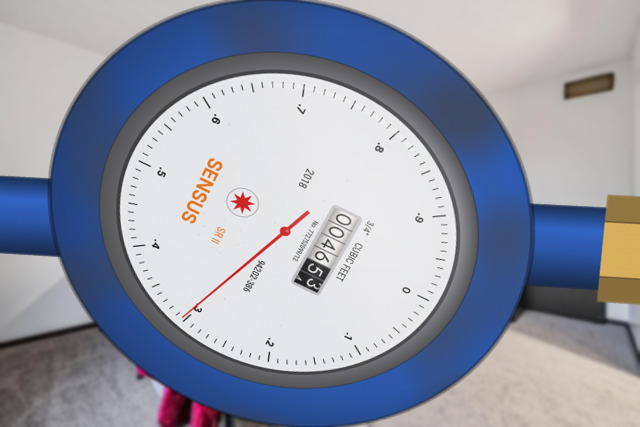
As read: 4653.30 ft³
